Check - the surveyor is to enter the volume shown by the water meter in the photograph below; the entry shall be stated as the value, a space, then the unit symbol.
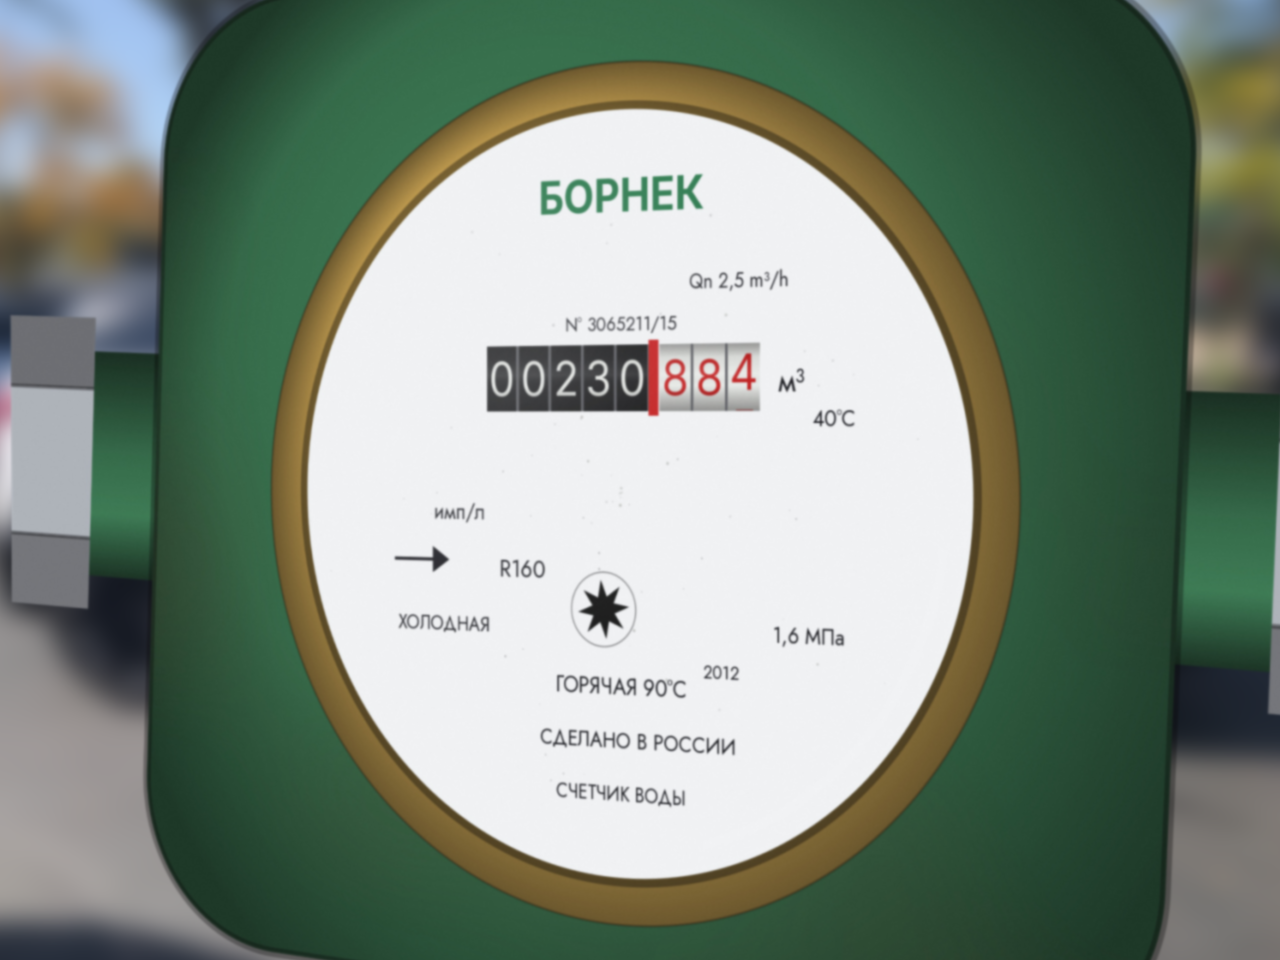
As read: 230.884 m³
